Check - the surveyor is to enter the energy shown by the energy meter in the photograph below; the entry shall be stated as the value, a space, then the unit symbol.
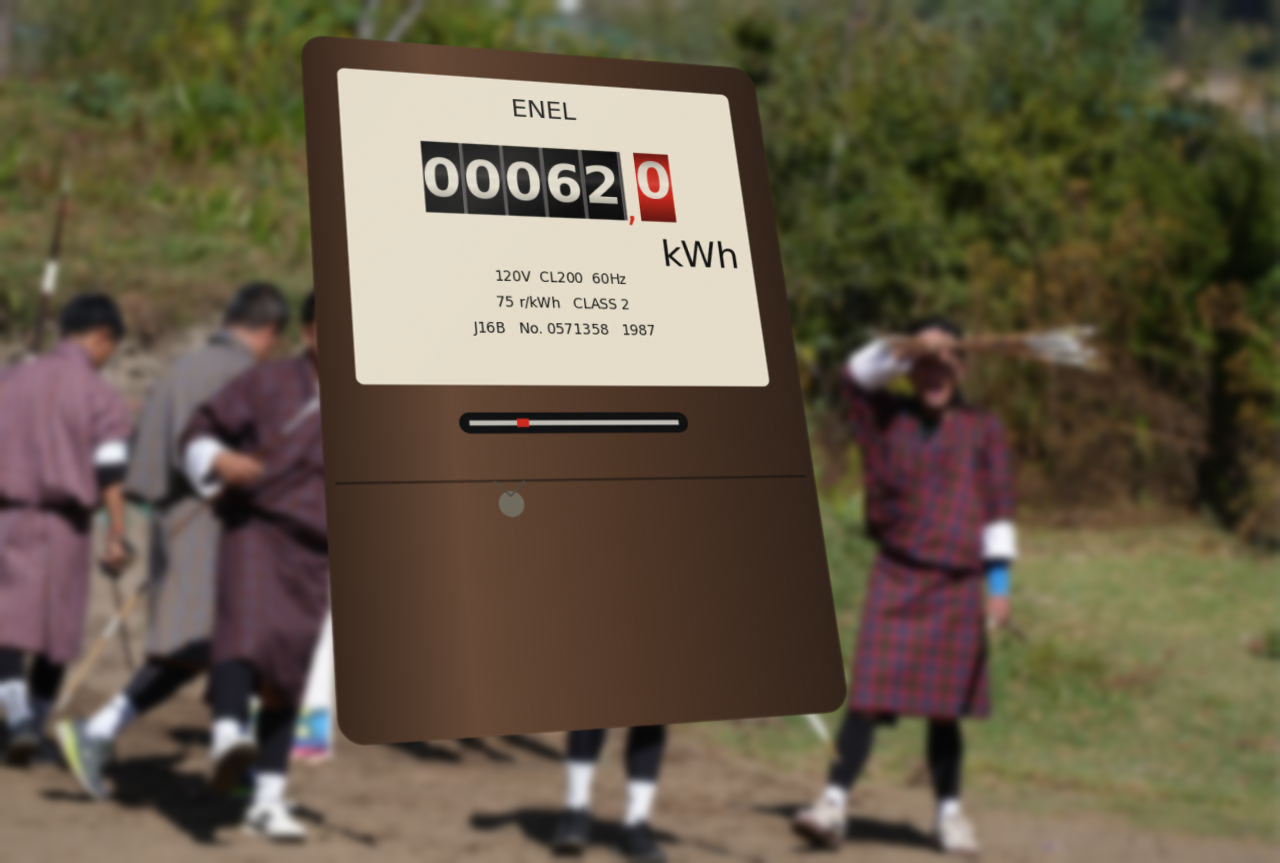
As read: 62.0 kWh
